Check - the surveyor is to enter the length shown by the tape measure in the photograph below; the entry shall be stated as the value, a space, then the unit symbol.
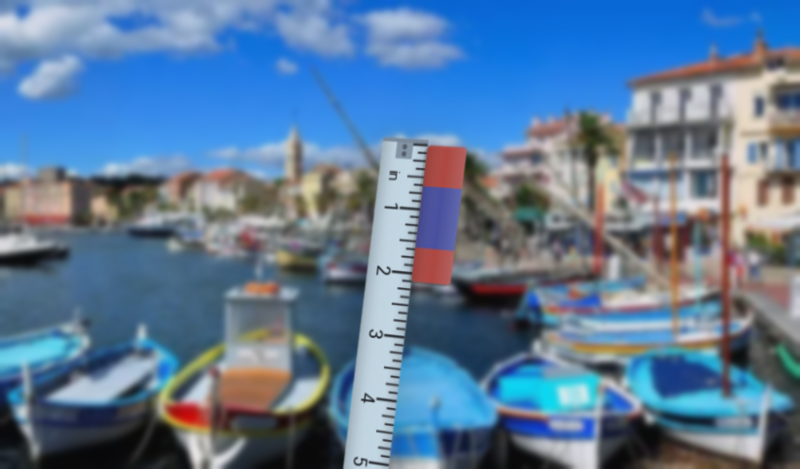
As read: 2.125 in
